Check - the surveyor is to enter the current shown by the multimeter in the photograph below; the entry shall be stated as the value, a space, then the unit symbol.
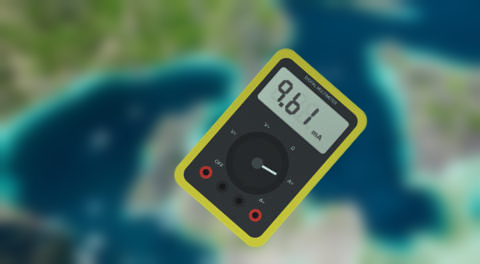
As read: 9.61 mA
